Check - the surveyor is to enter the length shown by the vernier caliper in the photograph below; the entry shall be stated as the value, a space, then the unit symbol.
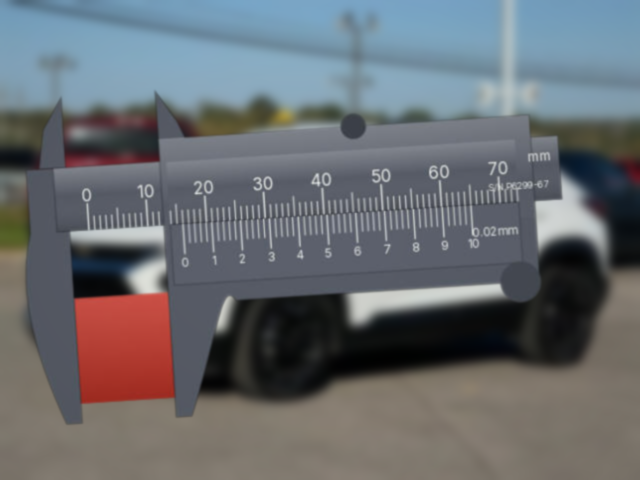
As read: 16.0 mm
